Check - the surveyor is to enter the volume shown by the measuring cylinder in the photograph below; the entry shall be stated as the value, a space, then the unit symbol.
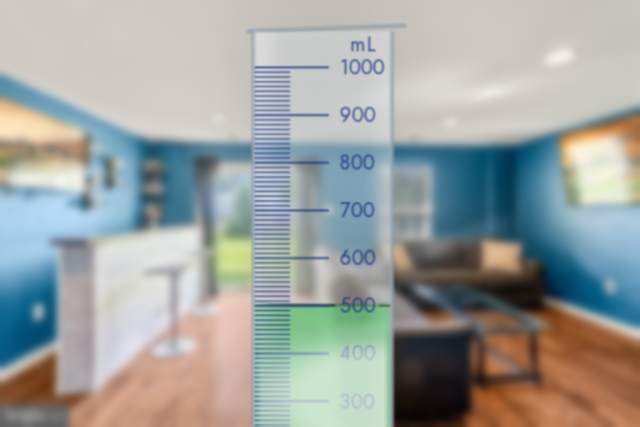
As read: 500 mL
